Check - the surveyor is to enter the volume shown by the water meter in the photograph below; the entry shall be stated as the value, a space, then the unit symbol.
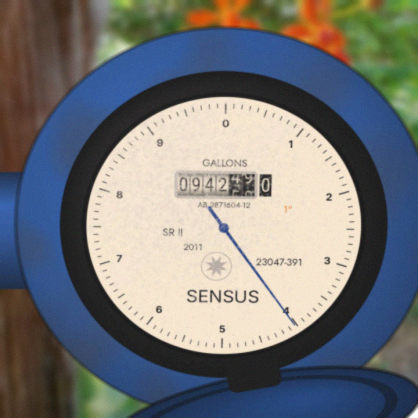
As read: 942494.0 gal
